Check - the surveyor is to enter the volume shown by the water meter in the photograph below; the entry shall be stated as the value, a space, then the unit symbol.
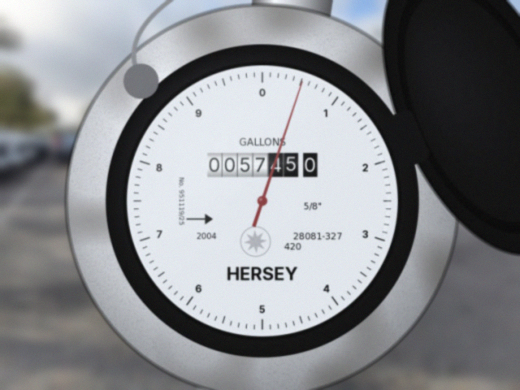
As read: 57450.5 gal
